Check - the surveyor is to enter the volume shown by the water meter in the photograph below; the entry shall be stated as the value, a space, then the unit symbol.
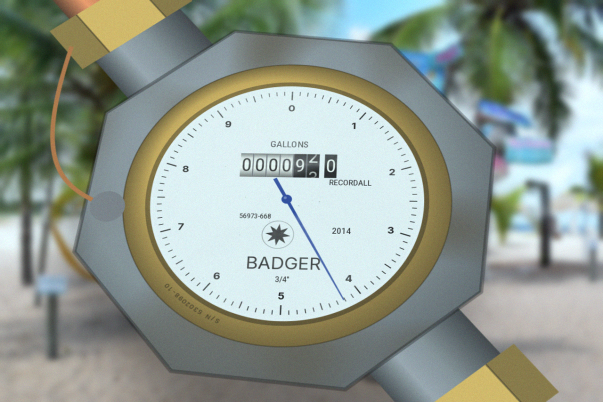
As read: 924.2 gal
